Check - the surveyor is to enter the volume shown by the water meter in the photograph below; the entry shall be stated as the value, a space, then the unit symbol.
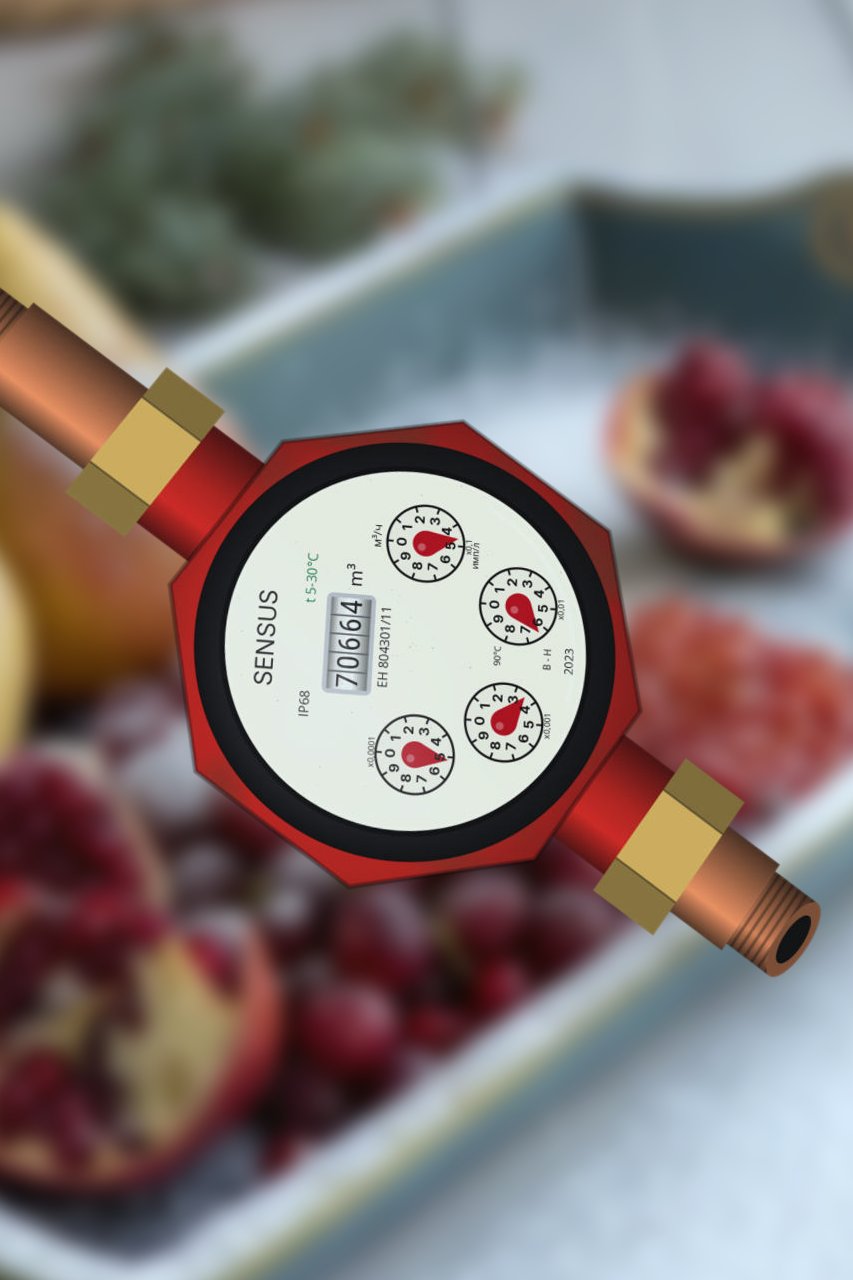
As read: 70664.4635 m³
